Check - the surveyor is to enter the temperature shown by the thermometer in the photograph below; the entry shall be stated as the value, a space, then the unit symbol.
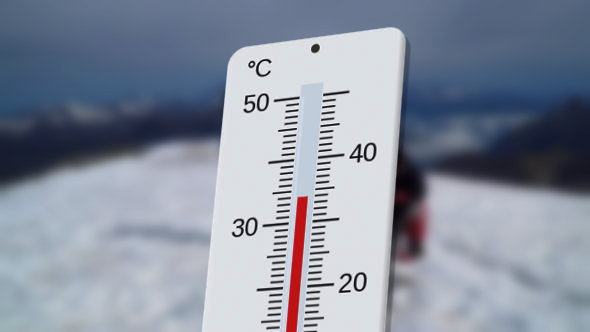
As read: 34 °C
